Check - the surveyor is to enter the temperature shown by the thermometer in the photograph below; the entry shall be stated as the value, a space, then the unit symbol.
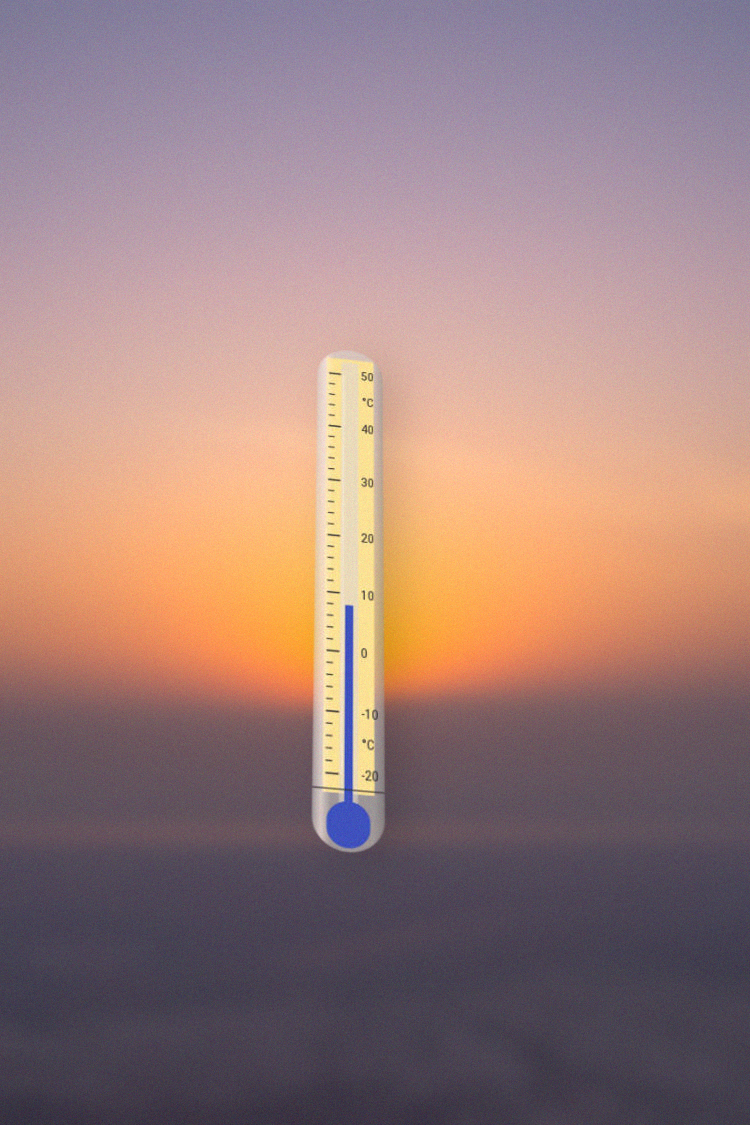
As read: 8 °C
